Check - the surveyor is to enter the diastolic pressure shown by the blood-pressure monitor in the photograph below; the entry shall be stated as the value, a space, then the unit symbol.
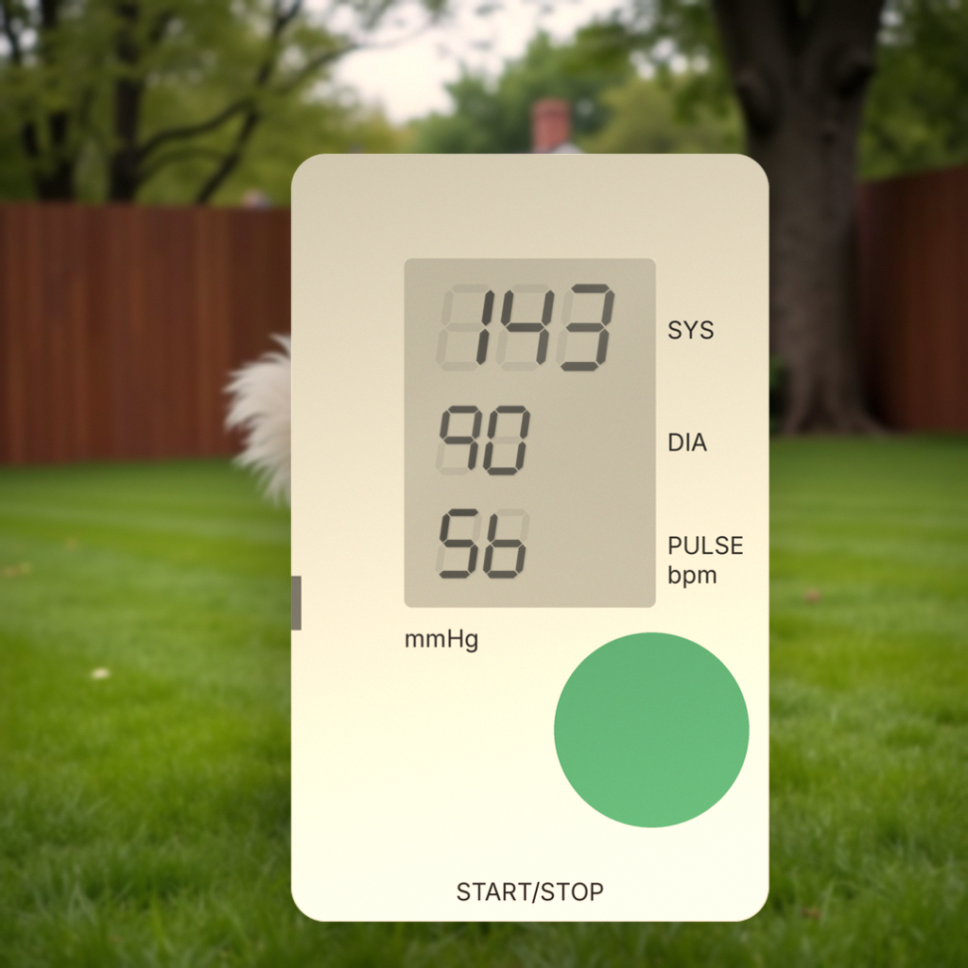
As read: 90 mmHg
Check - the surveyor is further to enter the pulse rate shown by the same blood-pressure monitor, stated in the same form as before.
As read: 56 bpm
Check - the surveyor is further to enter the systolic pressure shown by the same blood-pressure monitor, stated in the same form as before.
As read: 143 mmHg
